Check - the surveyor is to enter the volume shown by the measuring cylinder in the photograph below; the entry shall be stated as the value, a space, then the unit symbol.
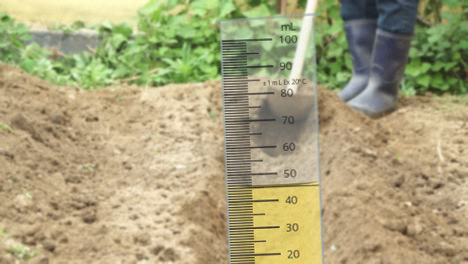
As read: 45 mL
